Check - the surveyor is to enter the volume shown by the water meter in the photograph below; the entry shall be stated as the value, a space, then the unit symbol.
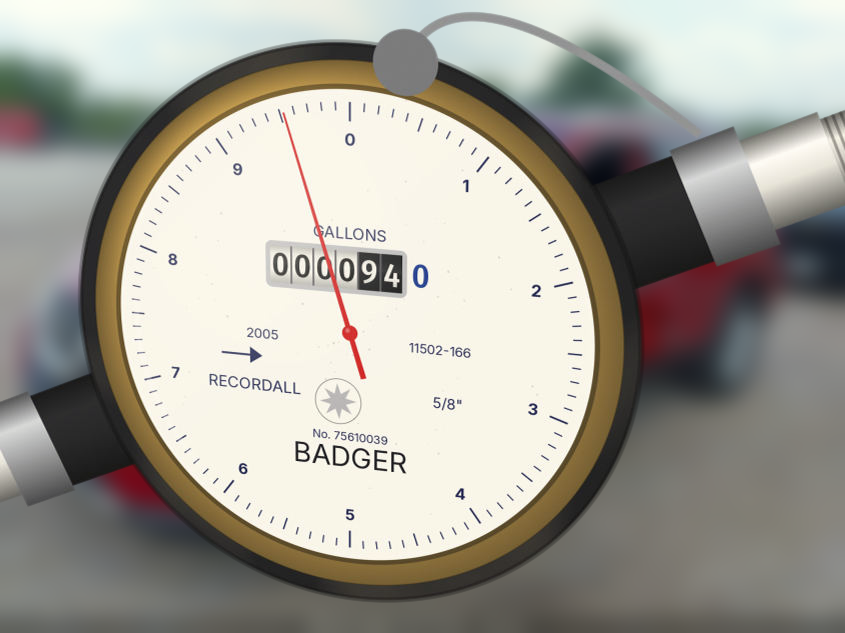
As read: 939.5 gal
